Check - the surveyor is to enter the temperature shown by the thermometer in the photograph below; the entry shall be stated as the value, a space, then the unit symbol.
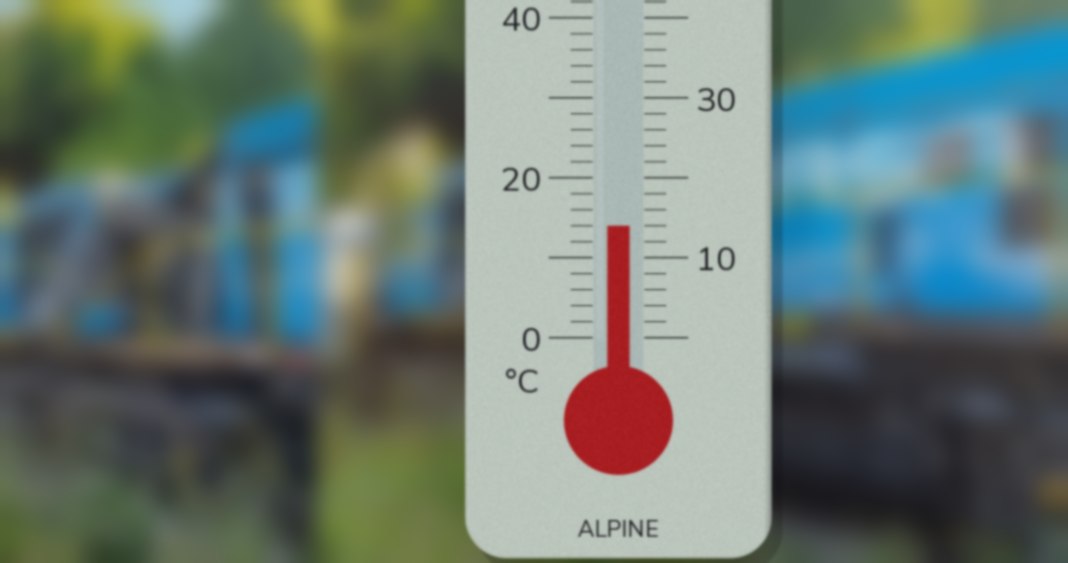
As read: 14 °C
